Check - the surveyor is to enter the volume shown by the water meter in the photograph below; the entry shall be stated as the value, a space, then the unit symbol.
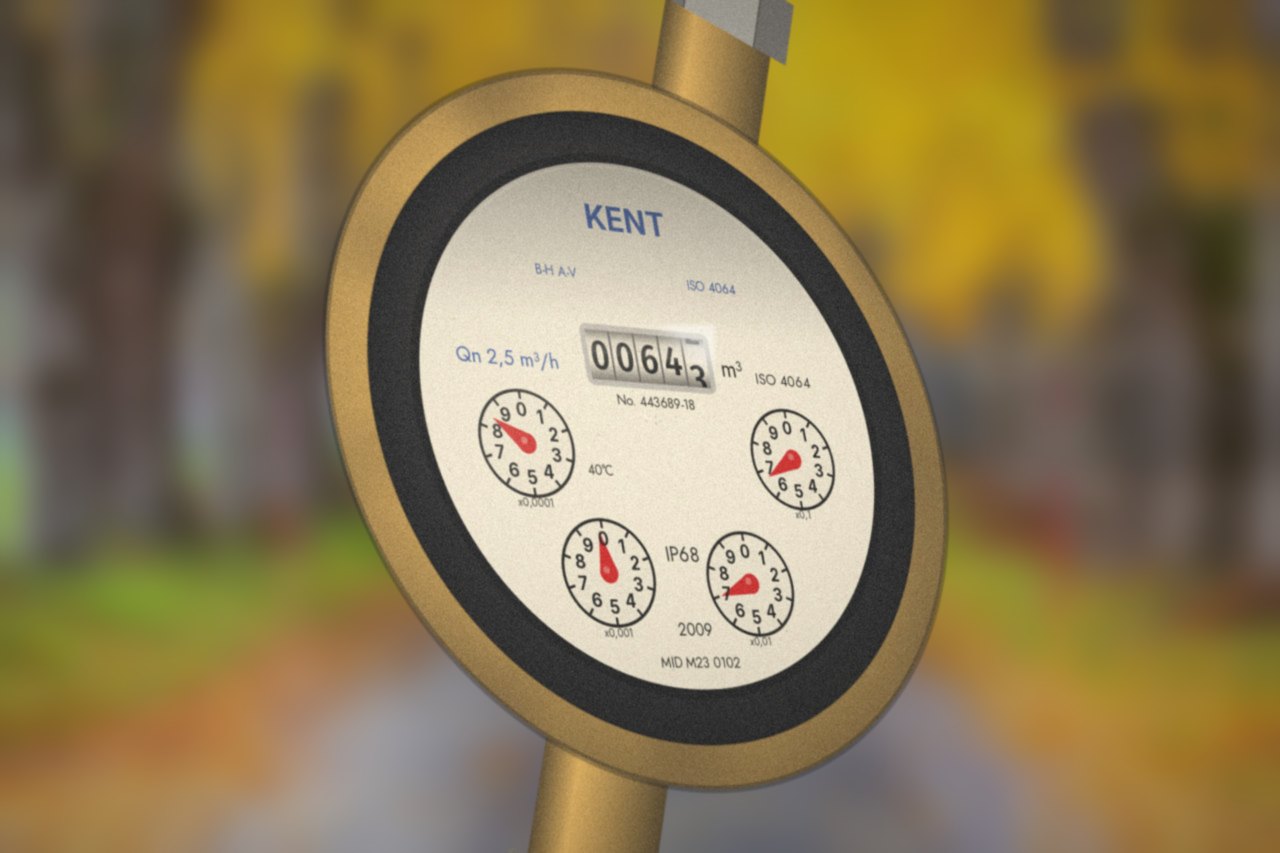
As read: 642.6698 m³
